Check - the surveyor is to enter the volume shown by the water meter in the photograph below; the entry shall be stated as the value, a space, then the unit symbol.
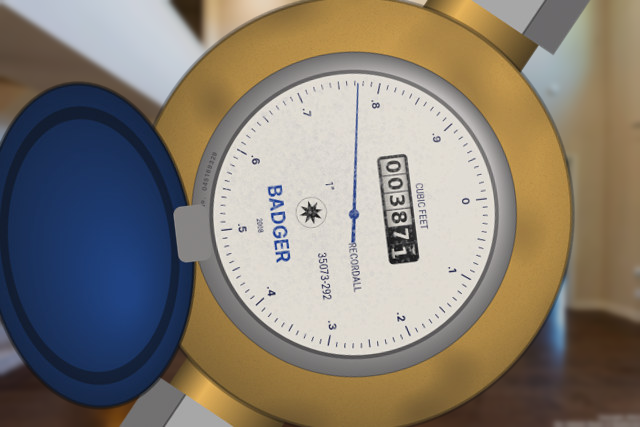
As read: 3870.77 ft³
